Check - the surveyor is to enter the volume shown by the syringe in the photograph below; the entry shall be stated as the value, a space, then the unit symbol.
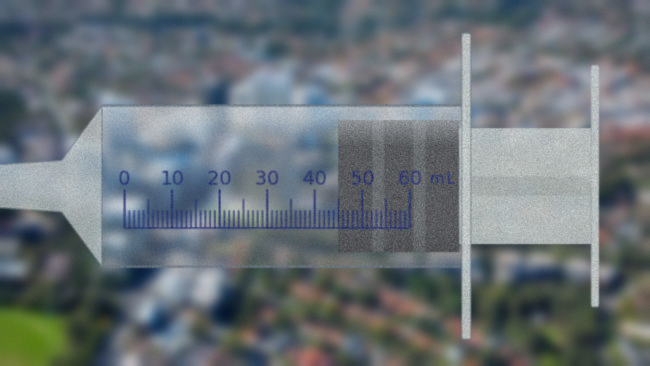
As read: 45 mL
